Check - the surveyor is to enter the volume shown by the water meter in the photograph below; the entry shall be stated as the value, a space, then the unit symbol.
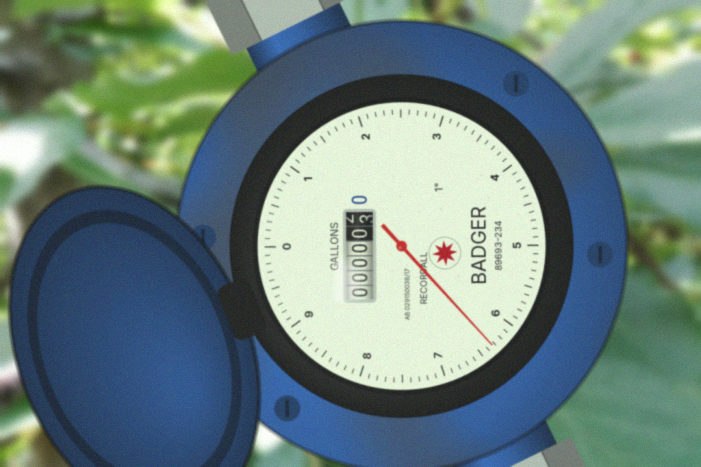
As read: 26.3 gal
